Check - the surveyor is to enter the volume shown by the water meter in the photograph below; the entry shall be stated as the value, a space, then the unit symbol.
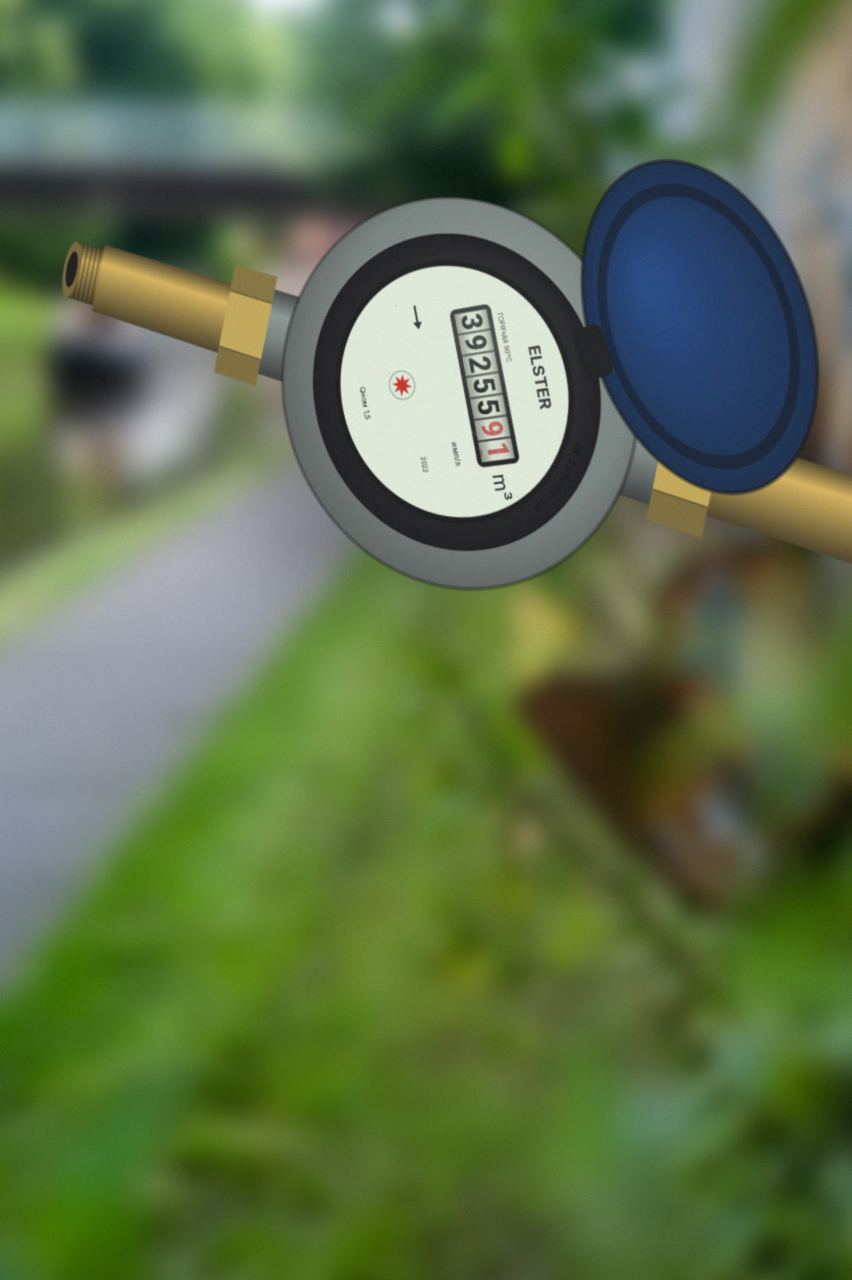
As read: 39255.91 m³
